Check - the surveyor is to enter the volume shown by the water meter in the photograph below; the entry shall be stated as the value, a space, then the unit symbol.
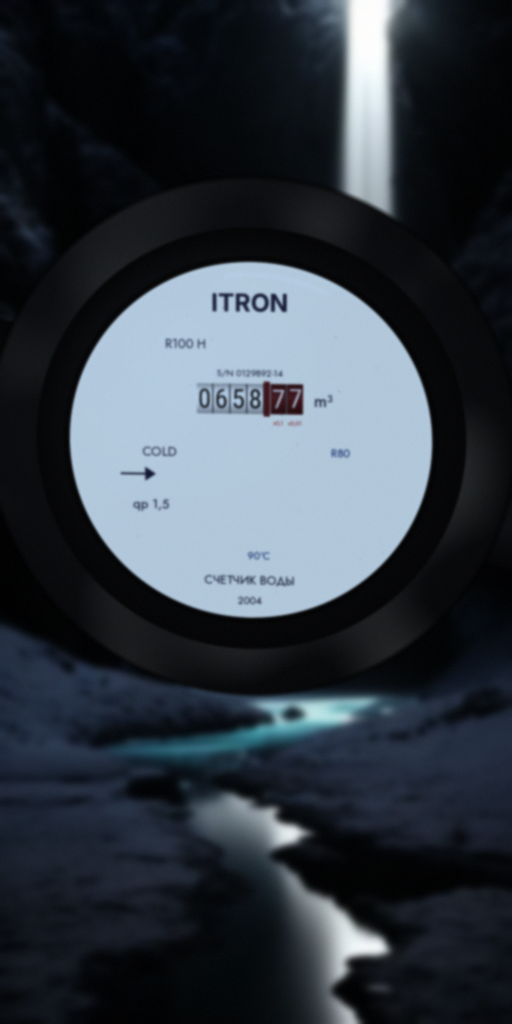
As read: 658.77 m³
